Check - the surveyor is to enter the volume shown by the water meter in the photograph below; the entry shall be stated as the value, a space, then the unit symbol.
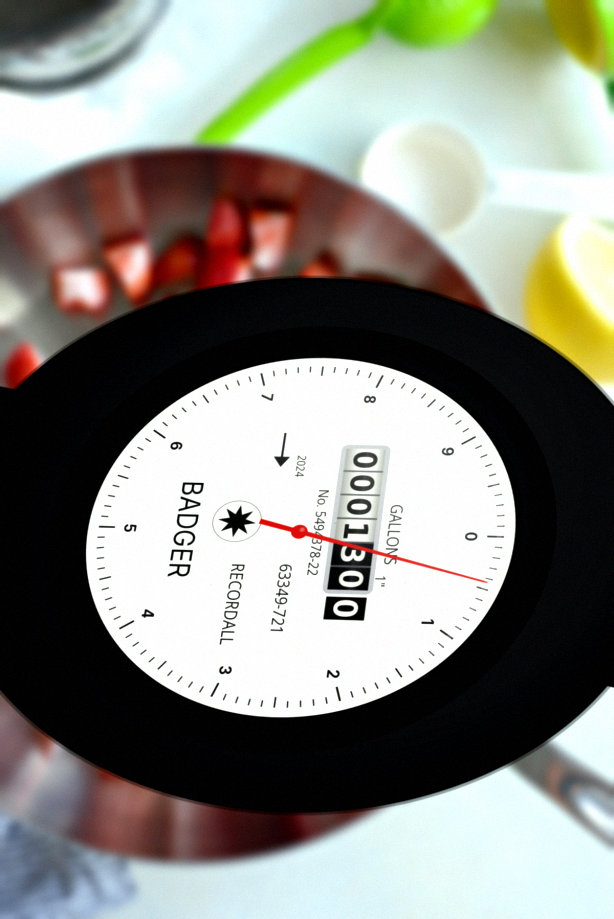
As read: 1300.4 gal
